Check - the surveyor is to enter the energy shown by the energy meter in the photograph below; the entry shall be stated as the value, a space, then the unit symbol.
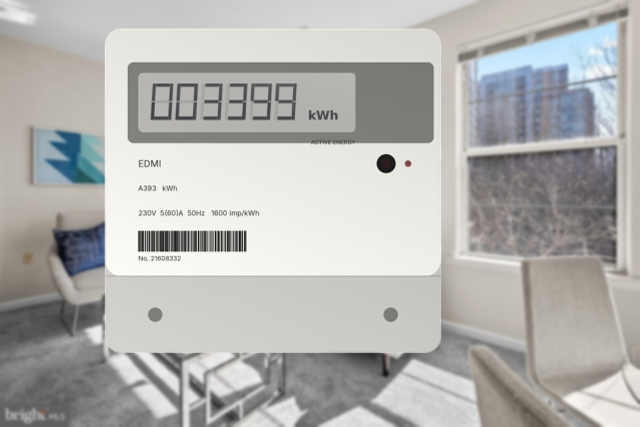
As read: 3399 kWh
